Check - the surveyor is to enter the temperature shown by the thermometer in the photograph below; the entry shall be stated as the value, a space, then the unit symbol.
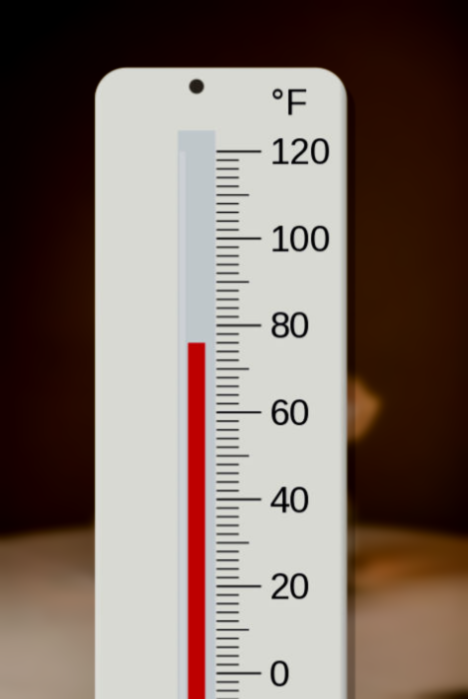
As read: 76 °F
